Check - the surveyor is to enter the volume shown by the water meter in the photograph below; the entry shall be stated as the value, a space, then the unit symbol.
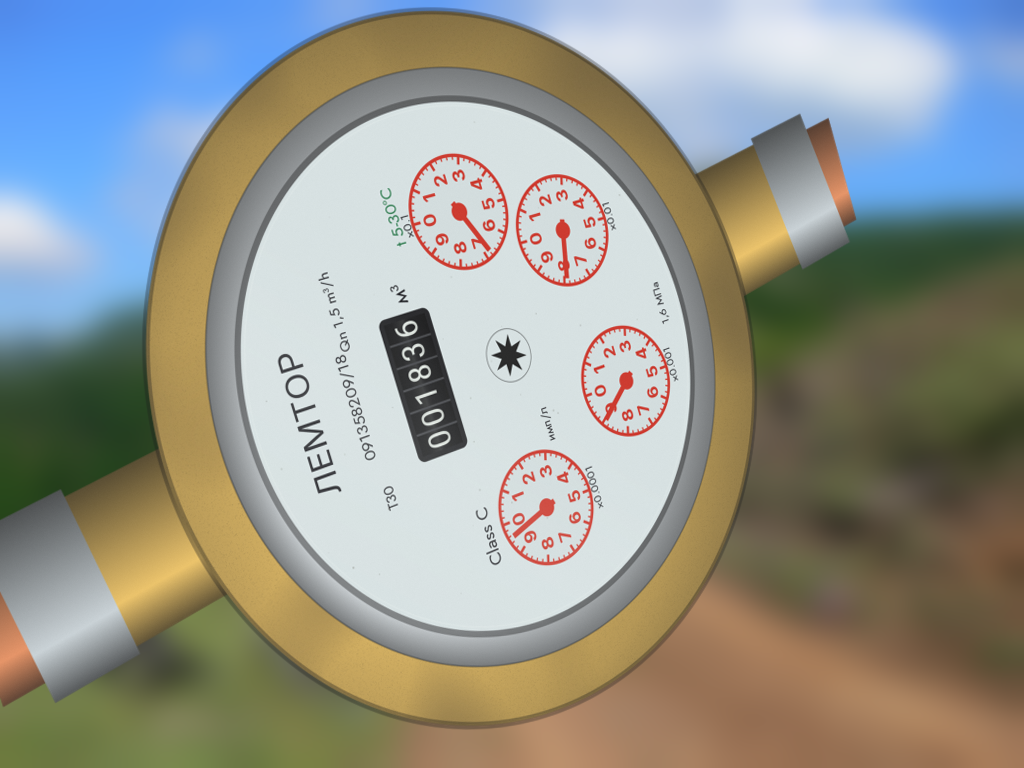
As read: 1836.6789 m³
